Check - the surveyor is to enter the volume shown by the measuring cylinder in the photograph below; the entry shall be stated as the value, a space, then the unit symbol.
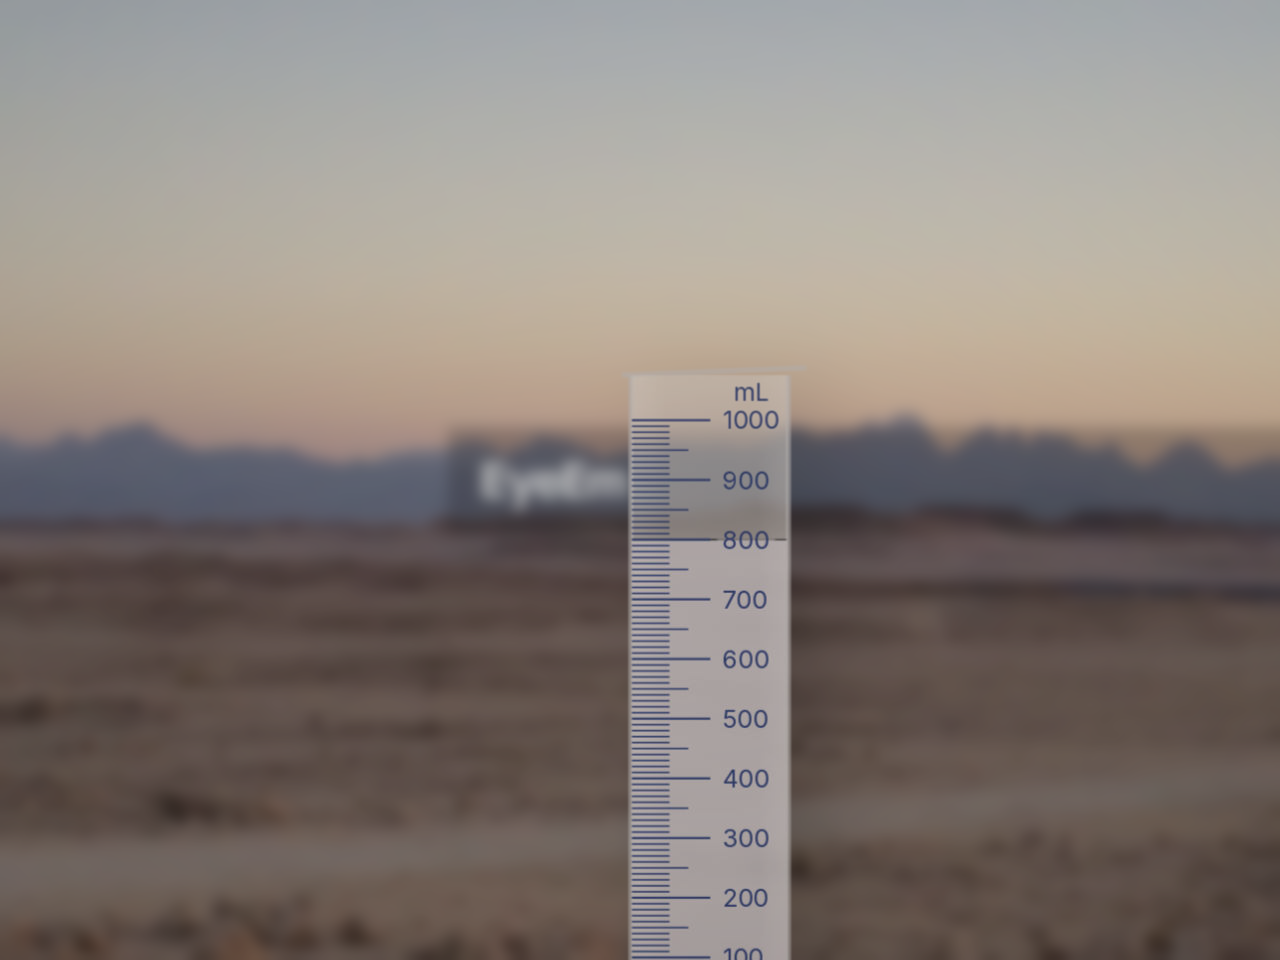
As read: 800 mL
